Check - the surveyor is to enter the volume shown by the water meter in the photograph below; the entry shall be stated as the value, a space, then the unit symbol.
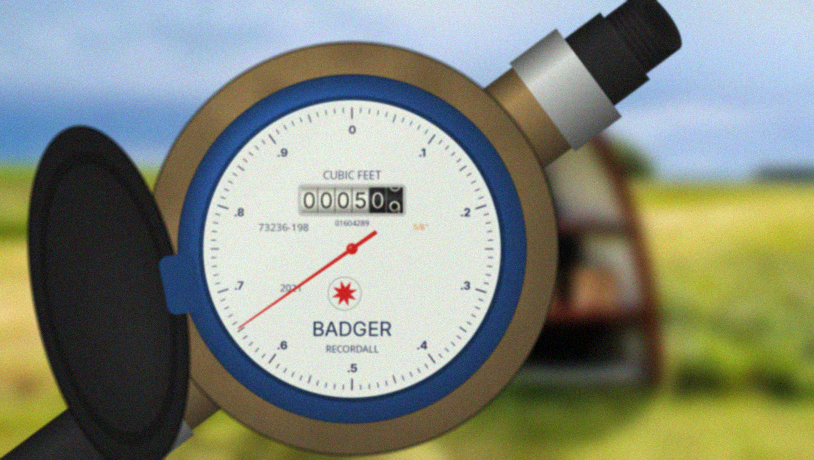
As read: 508.65 ft³
